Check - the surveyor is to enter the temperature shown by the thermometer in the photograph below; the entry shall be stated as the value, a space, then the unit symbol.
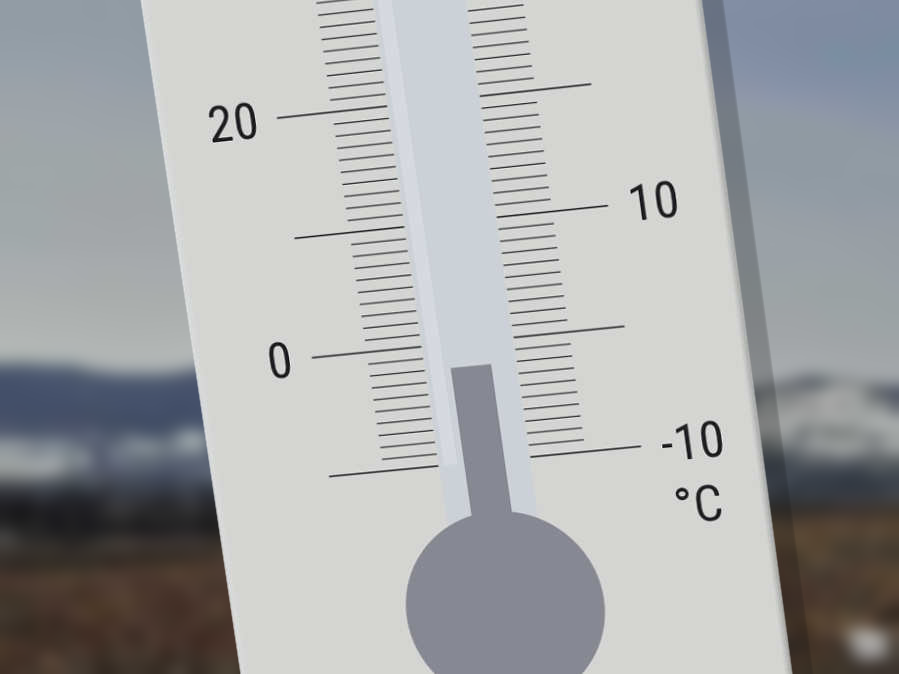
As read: -2 °C
